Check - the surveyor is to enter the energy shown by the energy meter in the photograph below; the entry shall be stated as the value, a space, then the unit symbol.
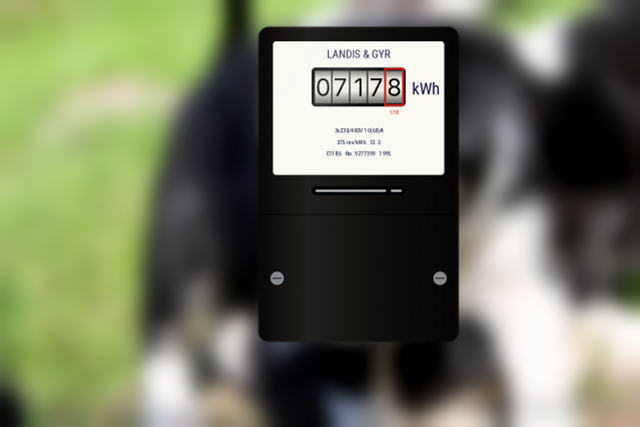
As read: 717.8 kWh
